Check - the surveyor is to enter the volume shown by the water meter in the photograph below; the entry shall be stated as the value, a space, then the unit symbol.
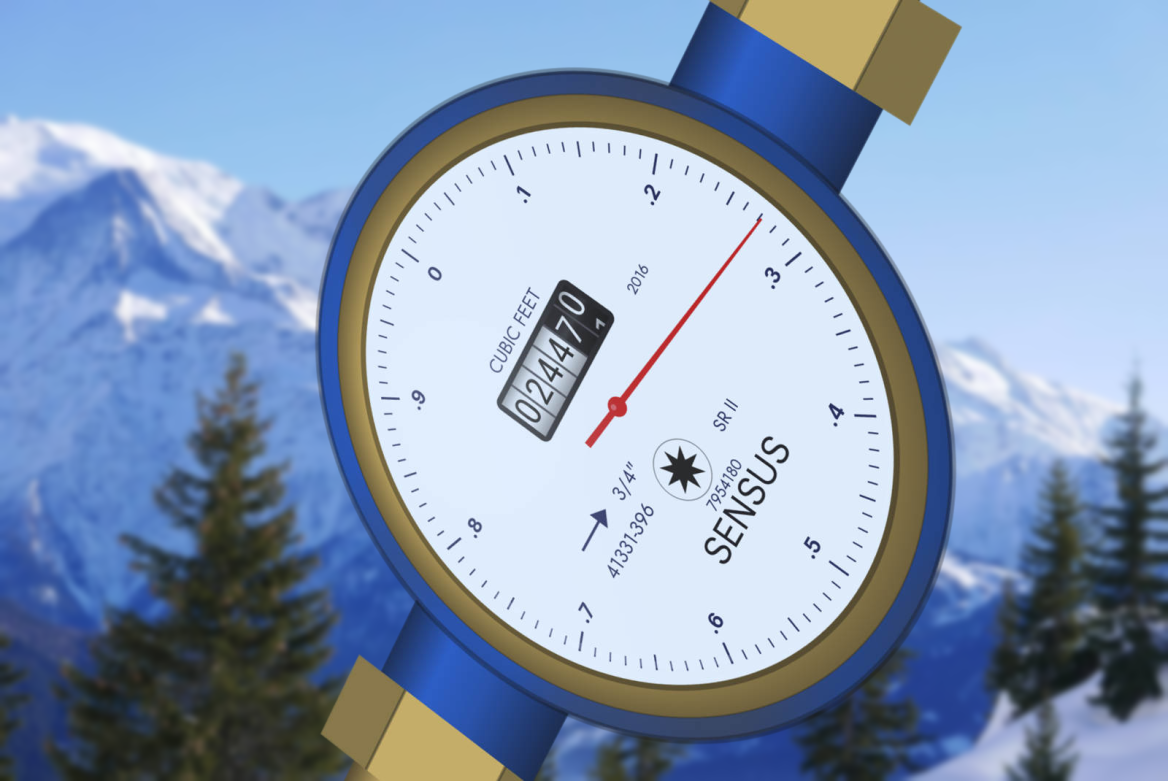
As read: 24470.27 ft³
